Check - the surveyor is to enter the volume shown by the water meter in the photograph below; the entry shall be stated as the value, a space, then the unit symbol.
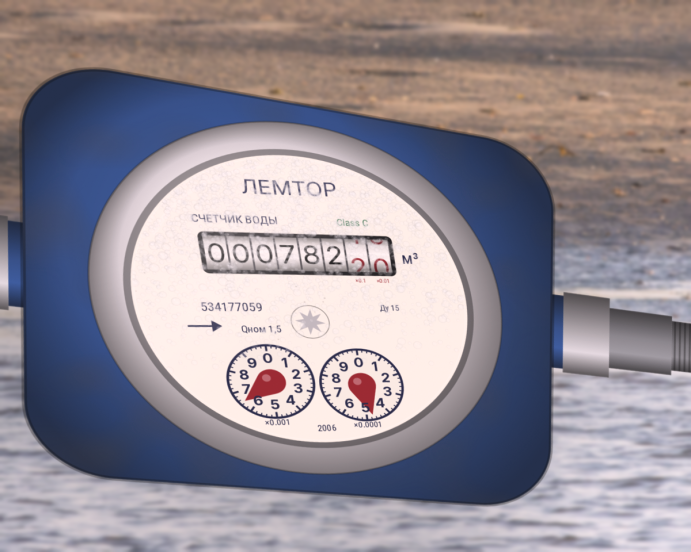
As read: 782.1964 m³
